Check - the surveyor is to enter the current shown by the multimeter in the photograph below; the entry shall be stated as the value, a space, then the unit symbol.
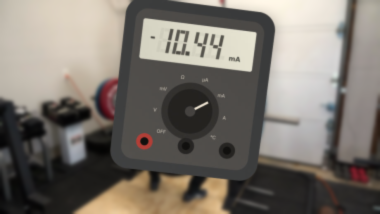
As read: -10.44 mA
